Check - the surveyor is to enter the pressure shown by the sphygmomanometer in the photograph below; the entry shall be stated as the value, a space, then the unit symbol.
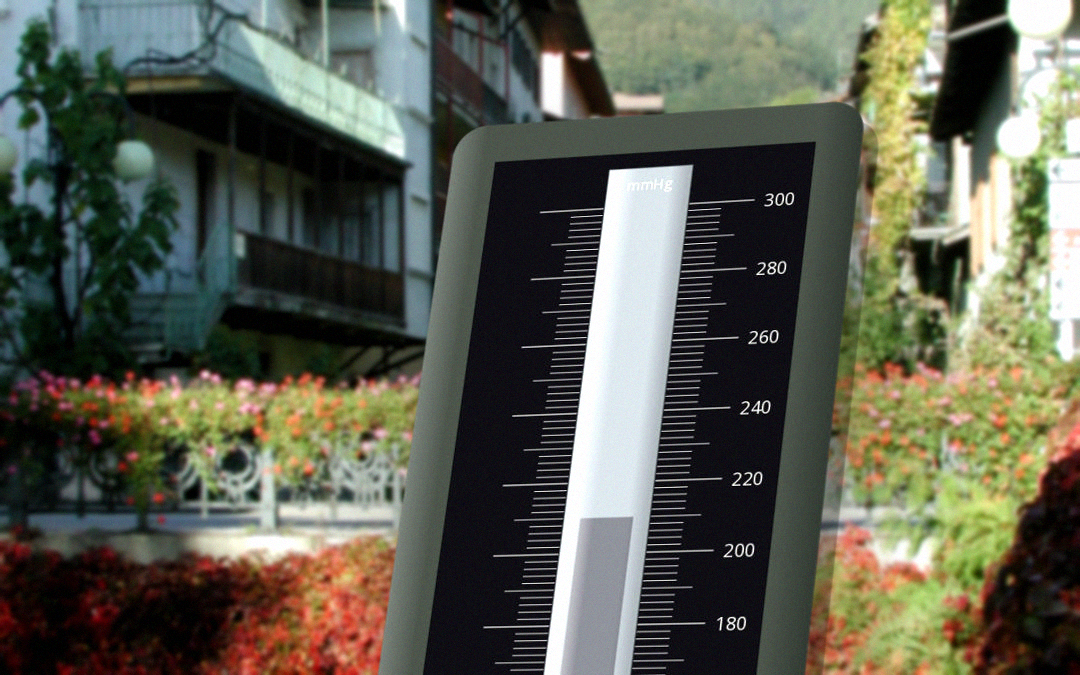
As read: 210 mmHg
